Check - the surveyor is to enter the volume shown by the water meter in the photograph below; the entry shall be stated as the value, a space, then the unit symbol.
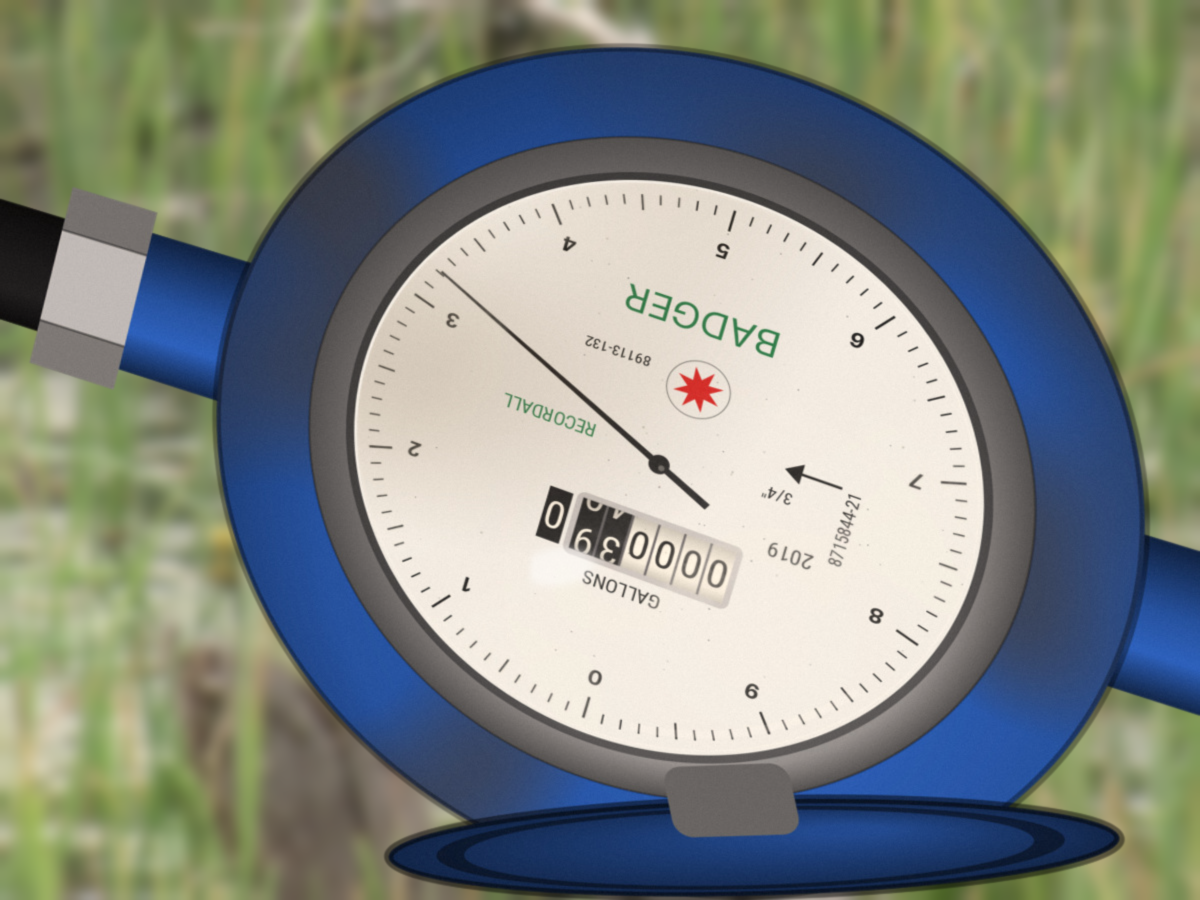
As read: 393.2 gal
